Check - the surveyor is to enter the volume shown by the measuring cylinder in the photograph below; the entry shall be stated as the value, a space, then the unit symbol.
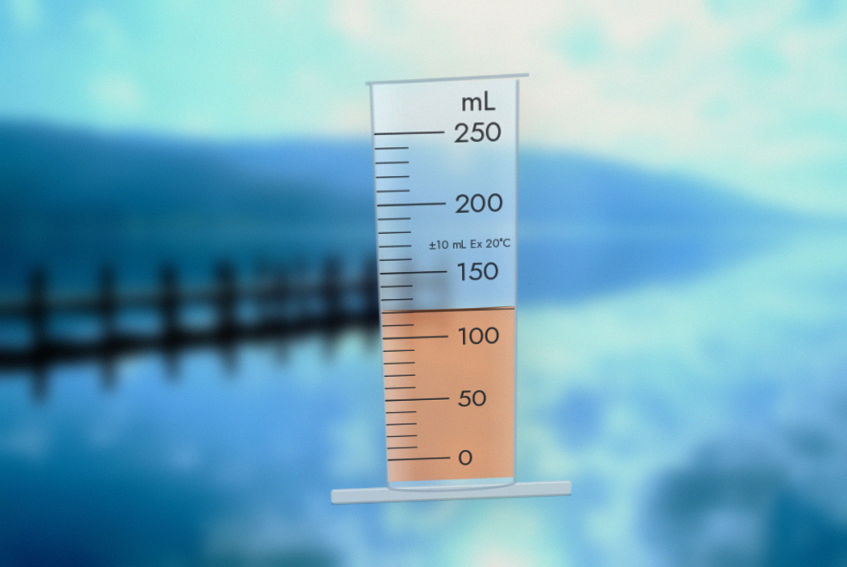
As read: 120 mL
